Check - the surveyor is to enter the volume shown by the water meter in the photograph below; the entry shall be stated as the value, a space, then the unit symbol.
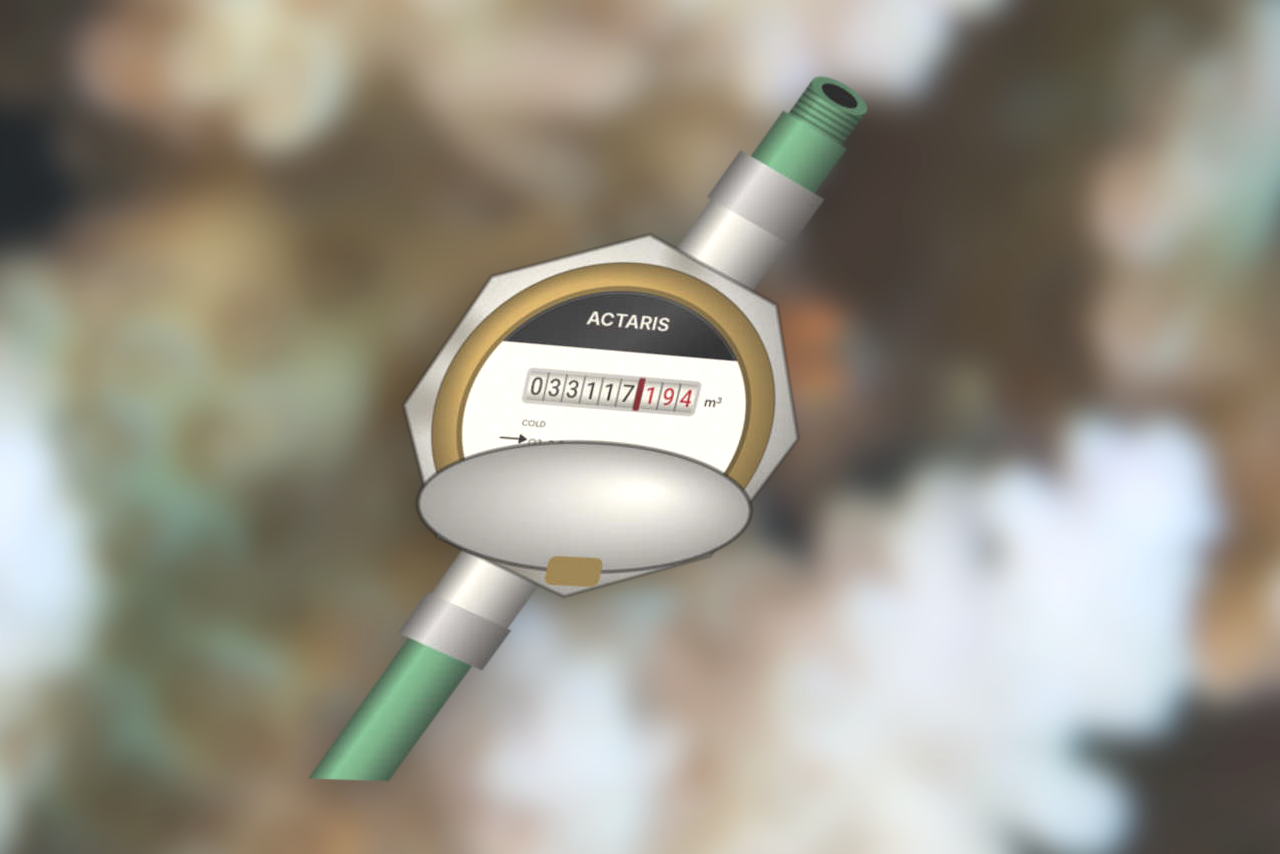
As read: 33117.194 m³
